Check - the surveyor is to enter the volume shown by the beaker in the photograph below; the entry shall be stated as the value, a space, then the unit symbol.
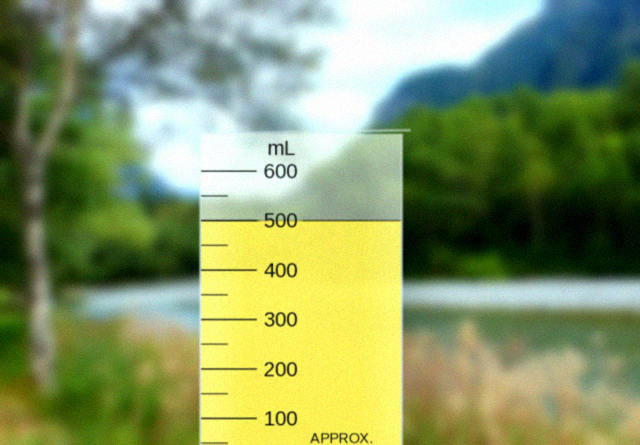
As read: 500 mL
